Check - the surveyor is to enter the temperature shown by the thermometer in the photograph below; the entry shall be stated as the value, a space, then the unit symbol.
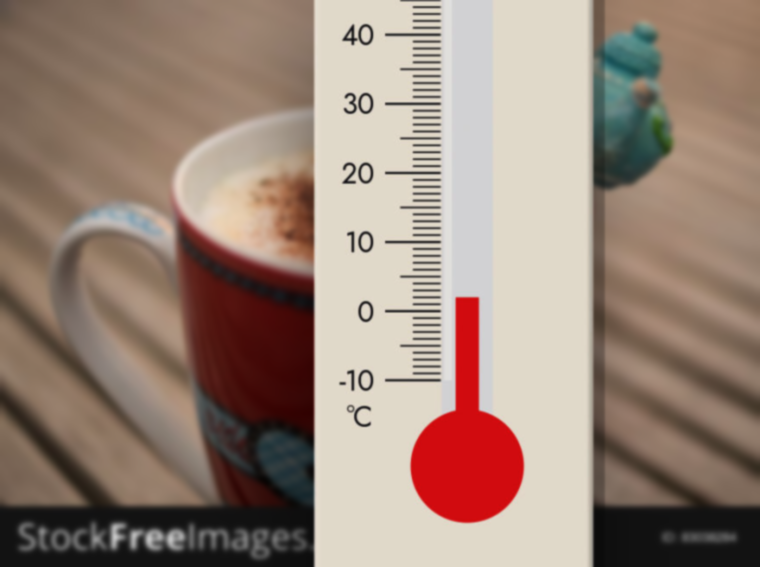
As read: 2 °C
